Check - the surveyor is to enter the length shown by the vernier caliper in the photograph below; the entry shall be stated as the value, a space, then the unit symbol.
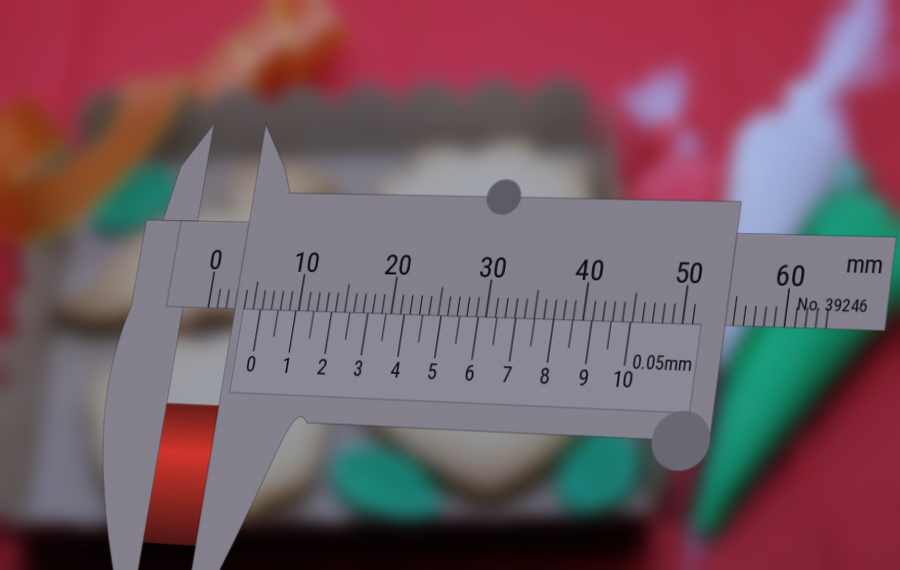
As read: 5.8 mm
